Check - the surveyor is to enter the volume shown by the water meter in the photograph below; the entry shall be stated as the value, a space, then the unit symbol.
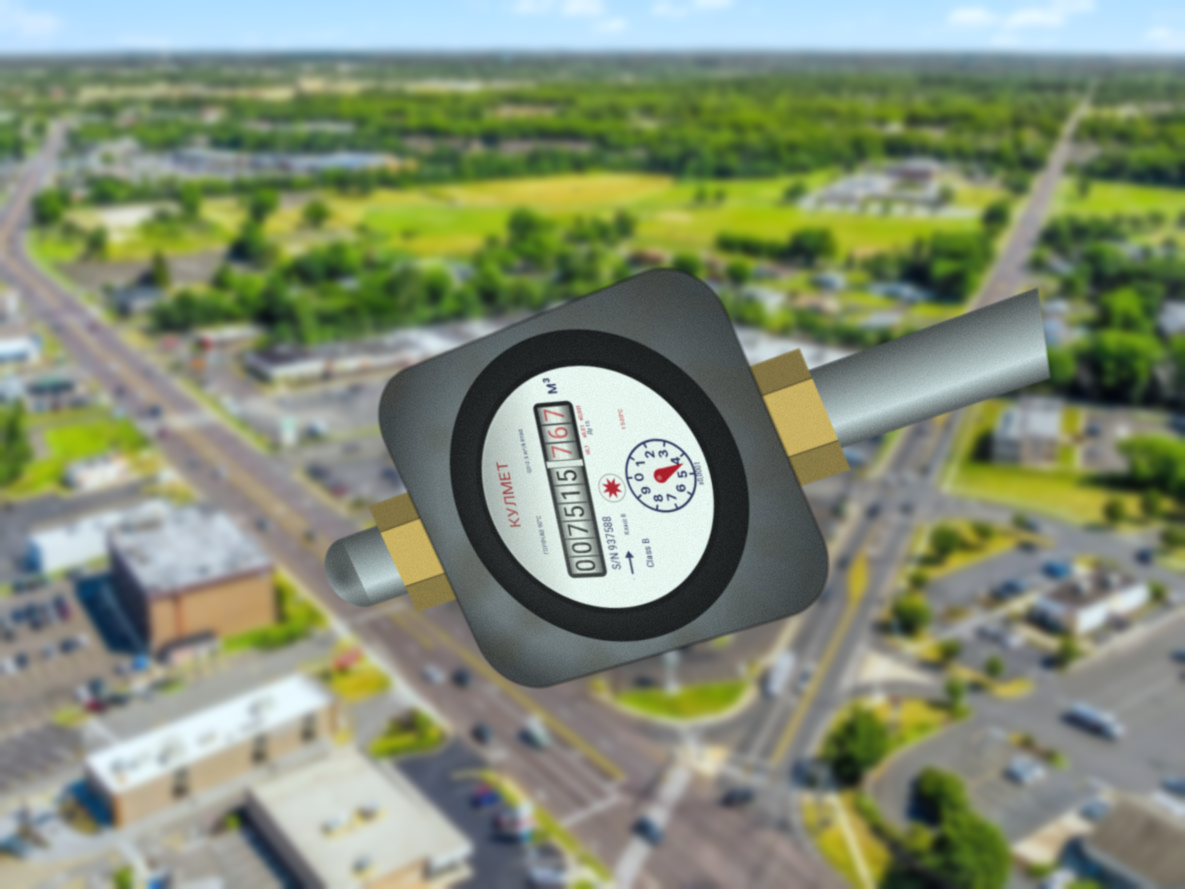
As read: 7515.7674 m³
